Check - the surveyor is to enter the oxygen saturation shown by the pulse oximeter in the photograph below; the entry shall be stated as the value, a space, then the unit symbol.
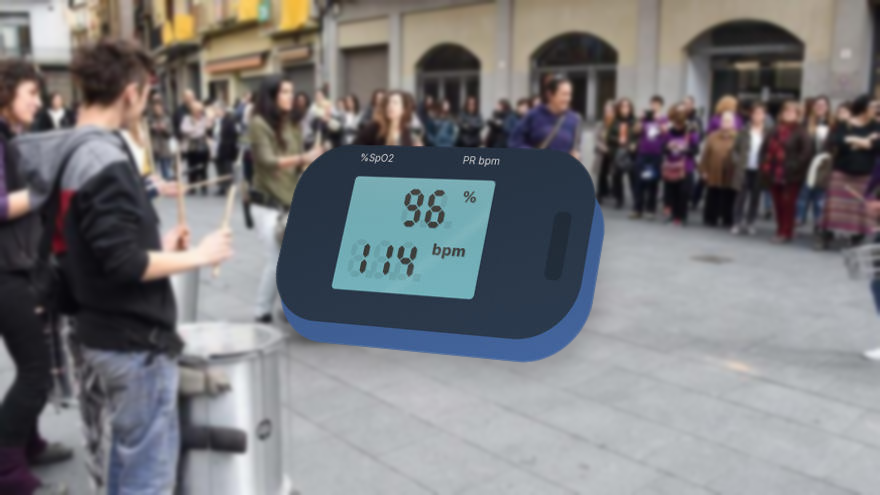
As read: 96 %
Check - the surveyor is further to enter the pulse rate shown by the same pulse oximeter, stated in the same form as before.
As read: 114 bpm
